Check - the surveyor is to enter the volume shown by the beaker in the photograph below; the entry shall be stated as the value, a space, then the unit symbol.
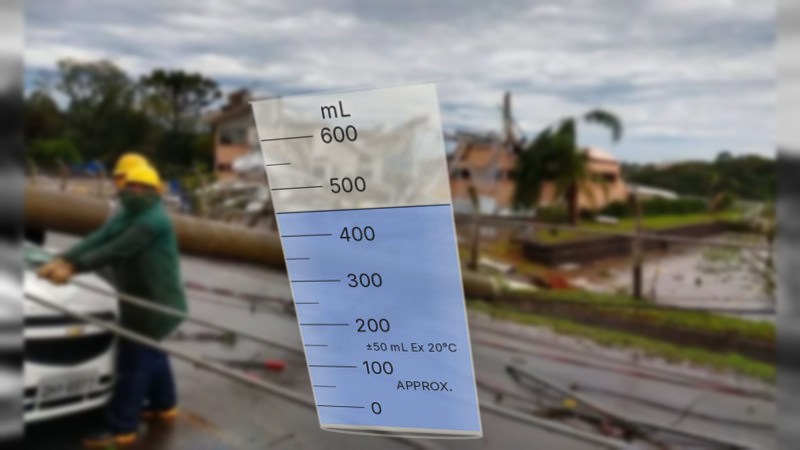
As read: 450 mL
